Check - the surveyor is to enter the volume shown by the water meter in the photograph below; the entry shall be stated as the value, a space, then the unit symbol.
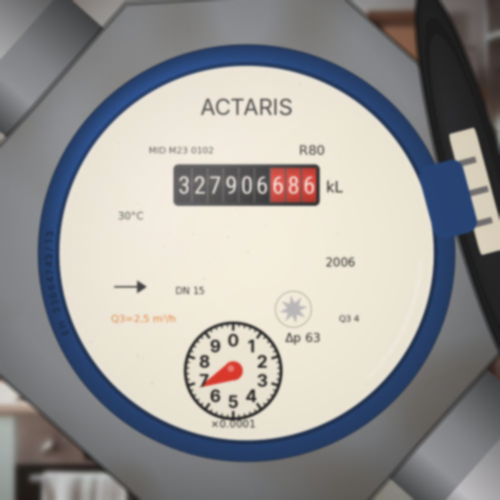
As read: 327906.6866 kL
